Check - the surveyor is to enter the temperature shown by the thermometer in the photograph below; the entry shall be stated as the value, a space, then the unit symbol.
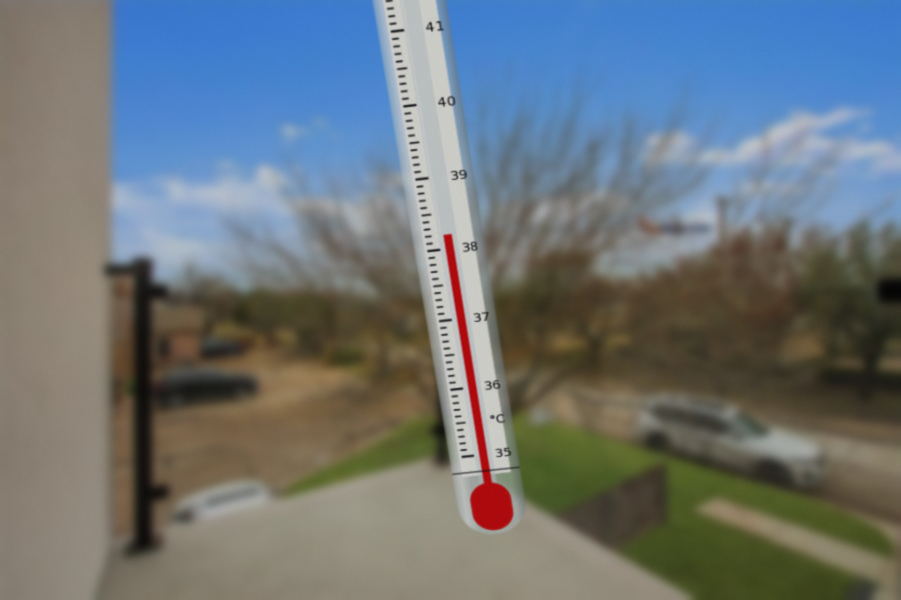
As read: 38.2 °C
